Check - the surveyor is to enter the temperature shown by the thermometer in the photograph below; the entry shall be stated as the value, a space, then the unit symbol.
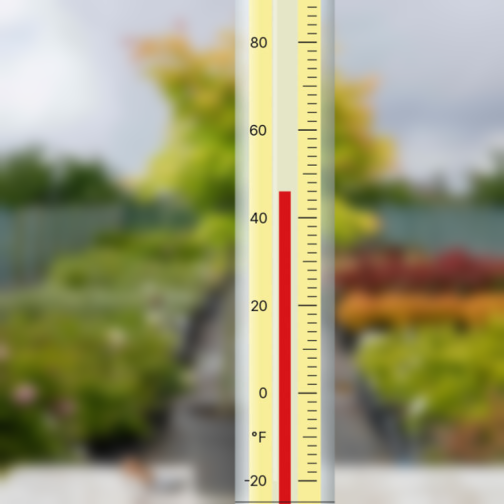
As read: 46 °F
